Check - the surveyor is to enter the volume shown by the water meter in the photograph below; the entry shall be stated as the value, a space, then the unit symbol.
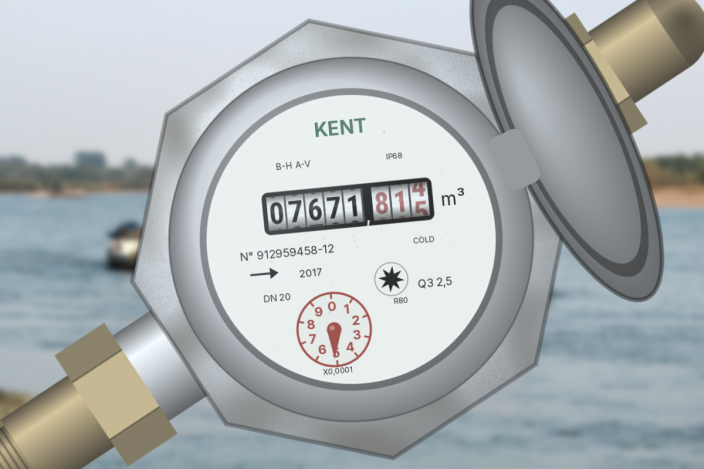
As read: 7671.8145 m³
